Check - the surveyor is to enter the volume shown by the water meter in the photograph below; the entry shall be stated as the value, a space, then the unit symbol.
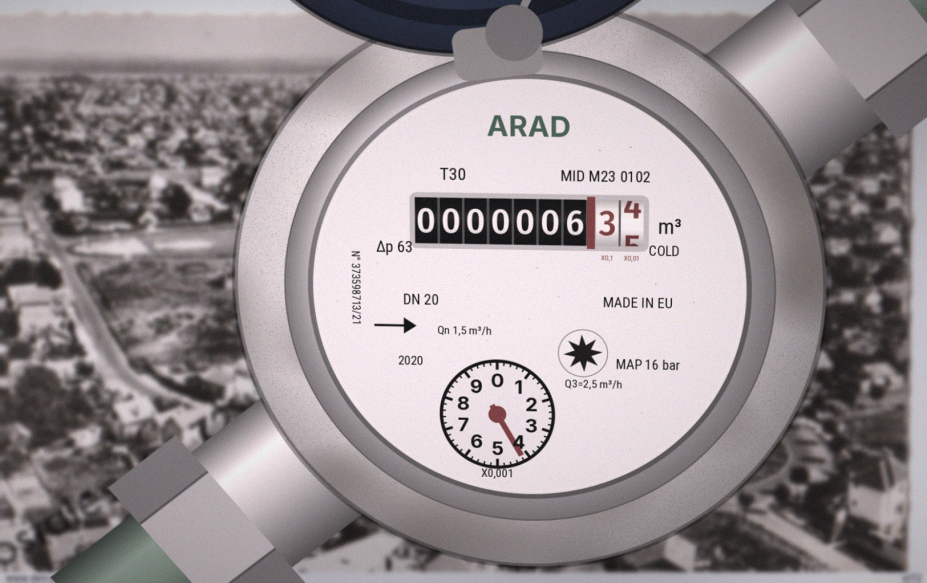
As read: 6.344 m³
